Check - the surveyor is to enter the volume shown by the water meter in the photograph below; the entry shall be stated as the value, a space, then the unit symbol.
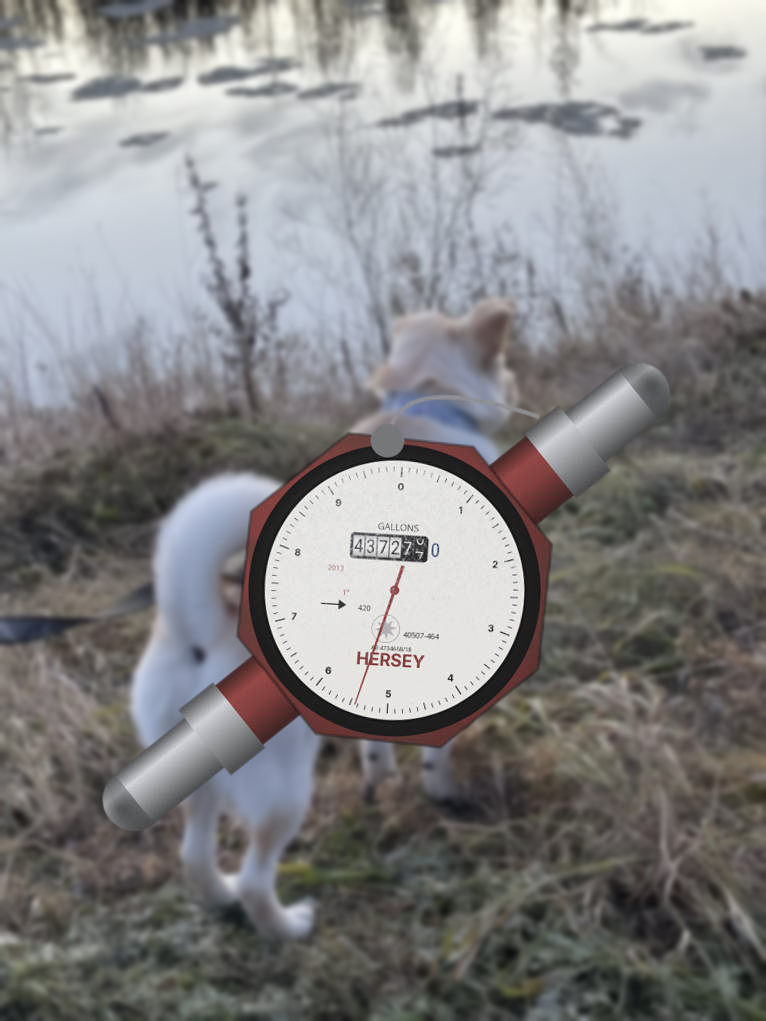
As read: 4372765.4 gal
